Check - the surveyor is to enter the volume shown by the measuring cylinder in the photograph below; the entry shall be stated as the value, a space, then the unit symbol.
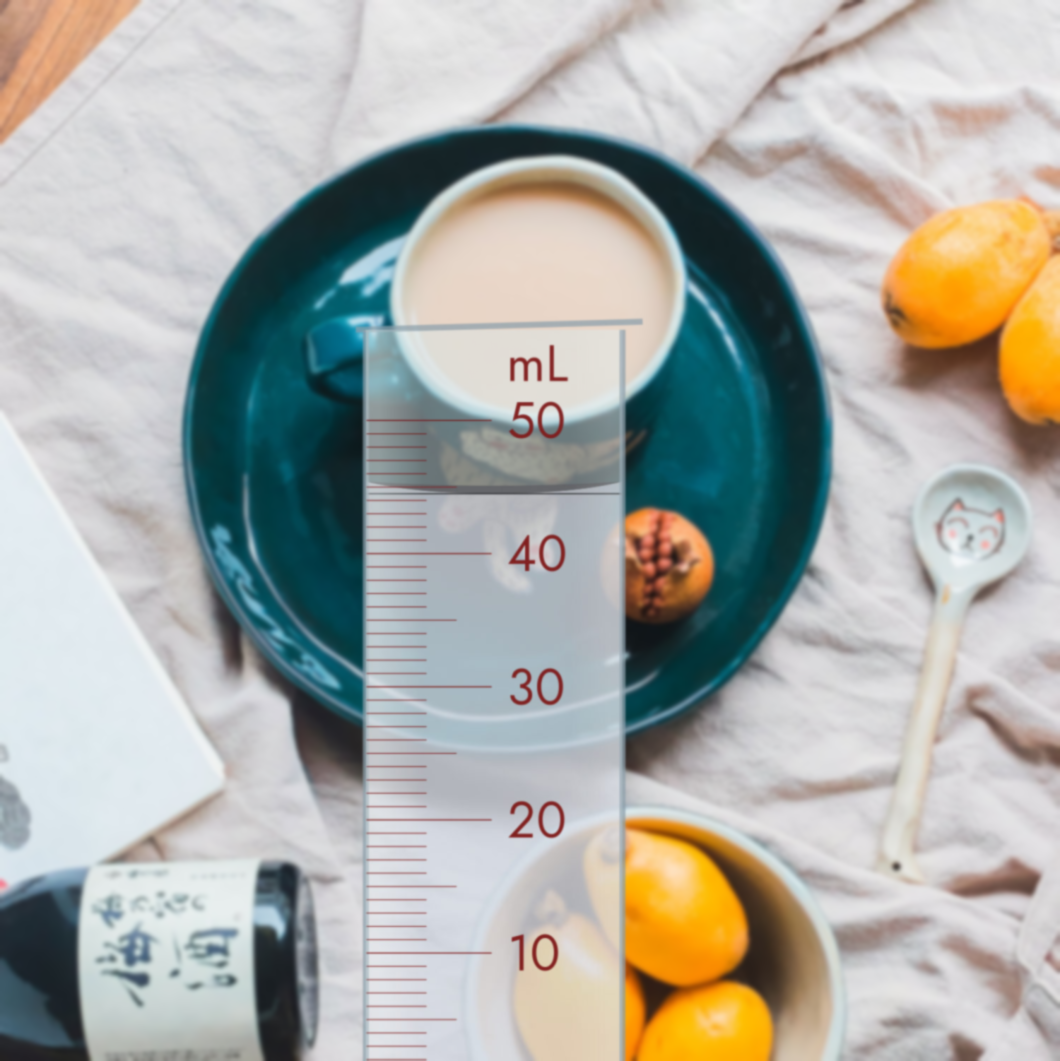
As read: 44.5 mL
